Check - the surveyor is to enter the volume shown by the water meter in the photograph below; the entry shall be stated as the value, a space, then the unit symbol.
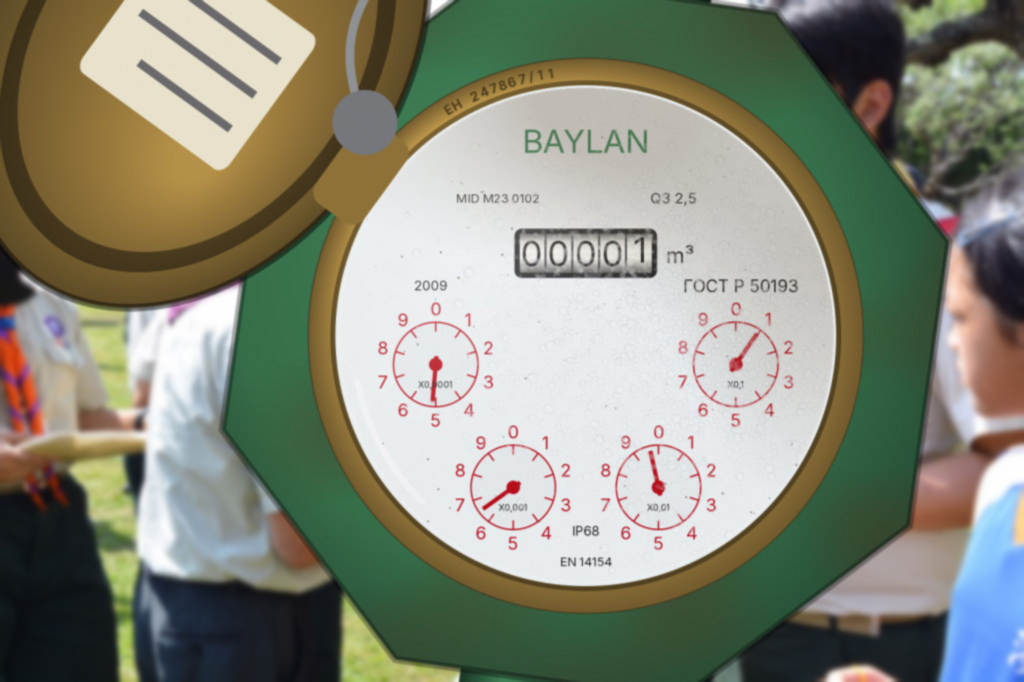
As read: 1.0965 m³
